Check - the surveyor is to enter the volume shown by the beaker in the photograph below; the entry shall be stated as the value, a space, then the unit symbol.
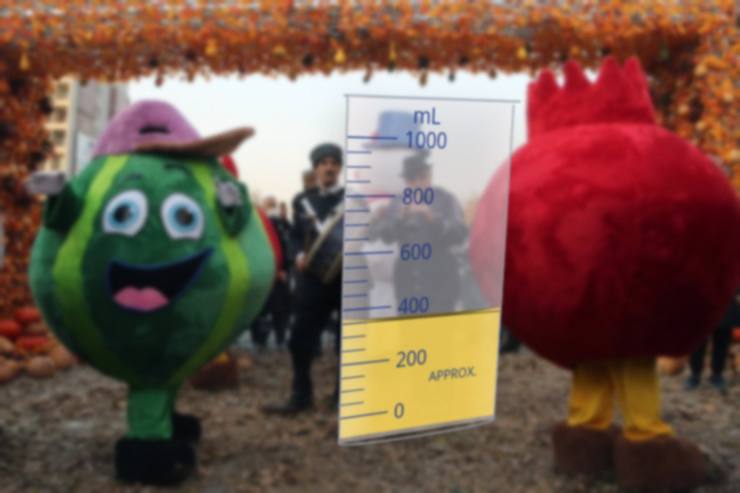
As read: 350 mL
